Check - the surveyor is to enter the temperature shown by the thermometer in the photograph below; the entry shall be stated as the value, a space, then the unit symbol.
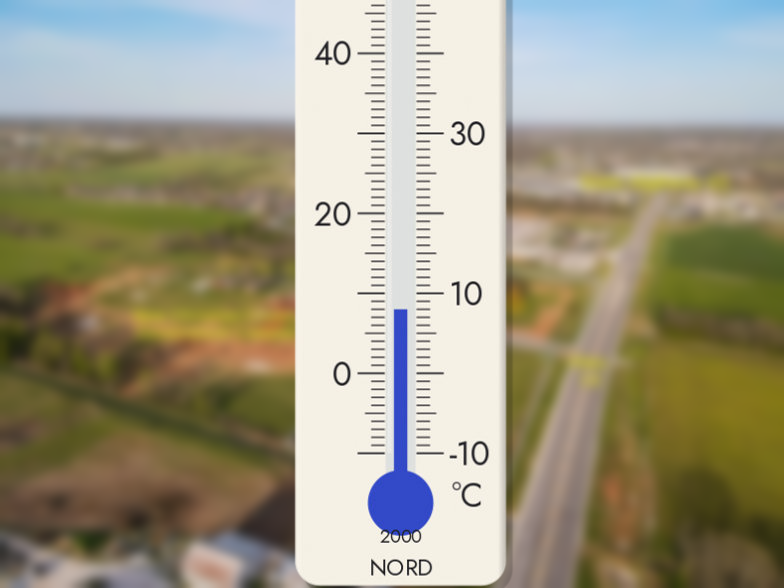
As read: 8 °C
